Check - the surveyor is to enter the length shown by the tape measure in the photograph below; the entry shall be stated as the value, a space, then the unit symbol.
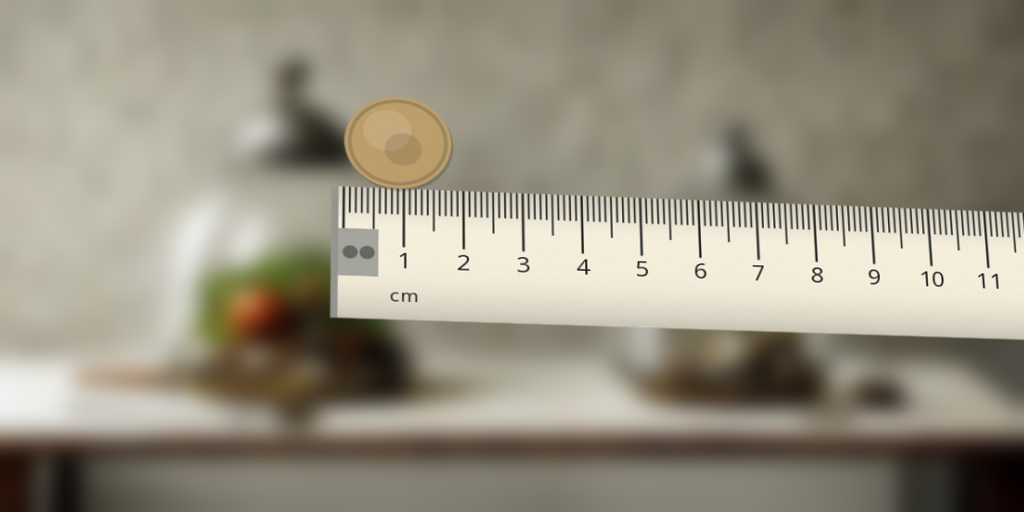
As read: 1.8 cm
